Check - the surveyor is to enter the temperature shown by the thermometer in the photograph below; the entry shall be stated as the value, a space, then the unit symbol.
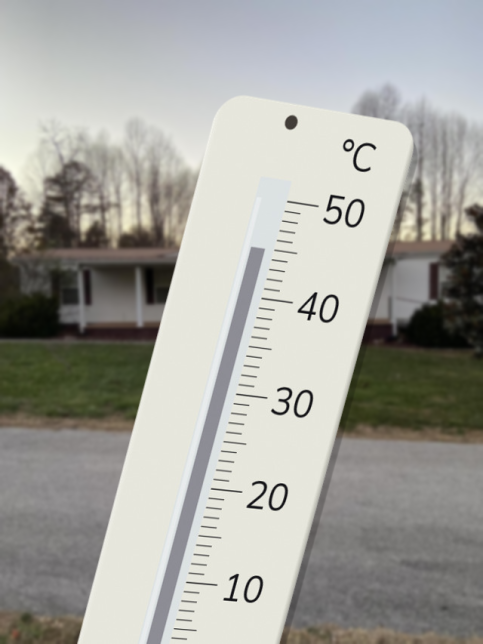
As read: 45 °C
